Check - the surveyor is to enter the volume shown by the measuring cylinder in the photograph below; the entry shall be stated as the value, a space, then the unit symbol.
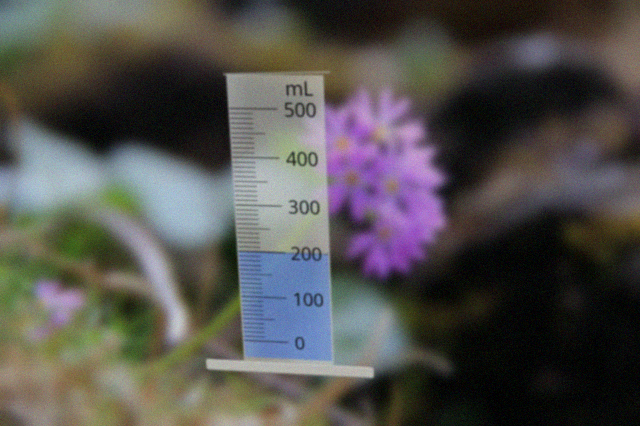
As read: 200 mL
